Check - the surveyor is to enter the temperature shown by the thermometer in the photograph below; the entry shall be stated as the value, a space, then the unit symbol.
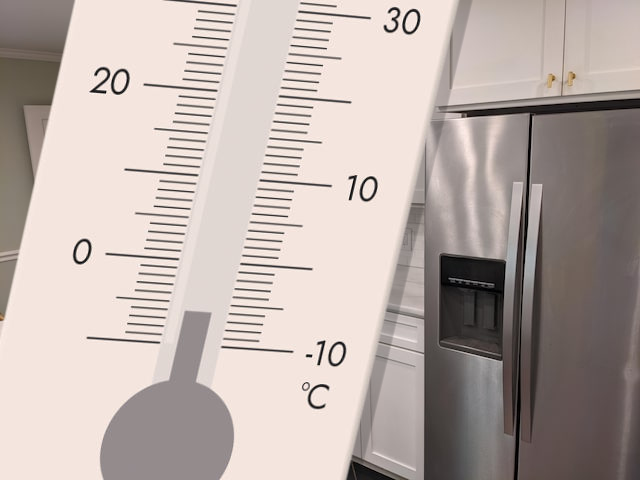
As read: -6 °C
